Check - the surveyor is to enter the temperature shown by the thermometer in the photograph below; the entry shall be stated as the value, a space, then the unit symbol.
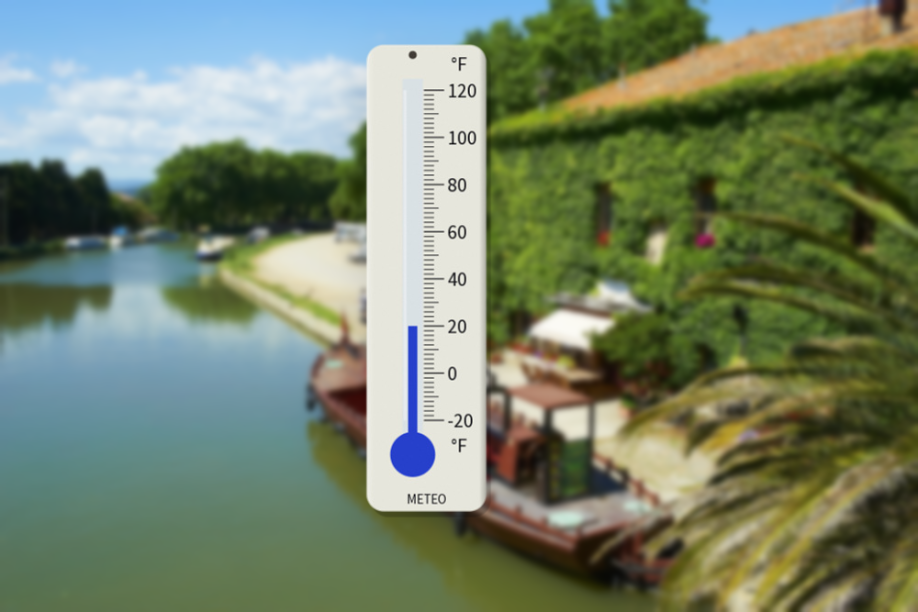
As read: 20 °F
